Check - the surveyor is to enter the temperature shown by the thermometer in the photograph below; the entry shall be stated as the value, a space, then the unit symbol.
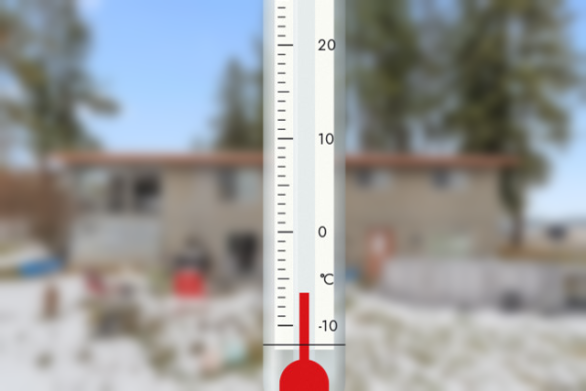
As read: -6.5 °C
